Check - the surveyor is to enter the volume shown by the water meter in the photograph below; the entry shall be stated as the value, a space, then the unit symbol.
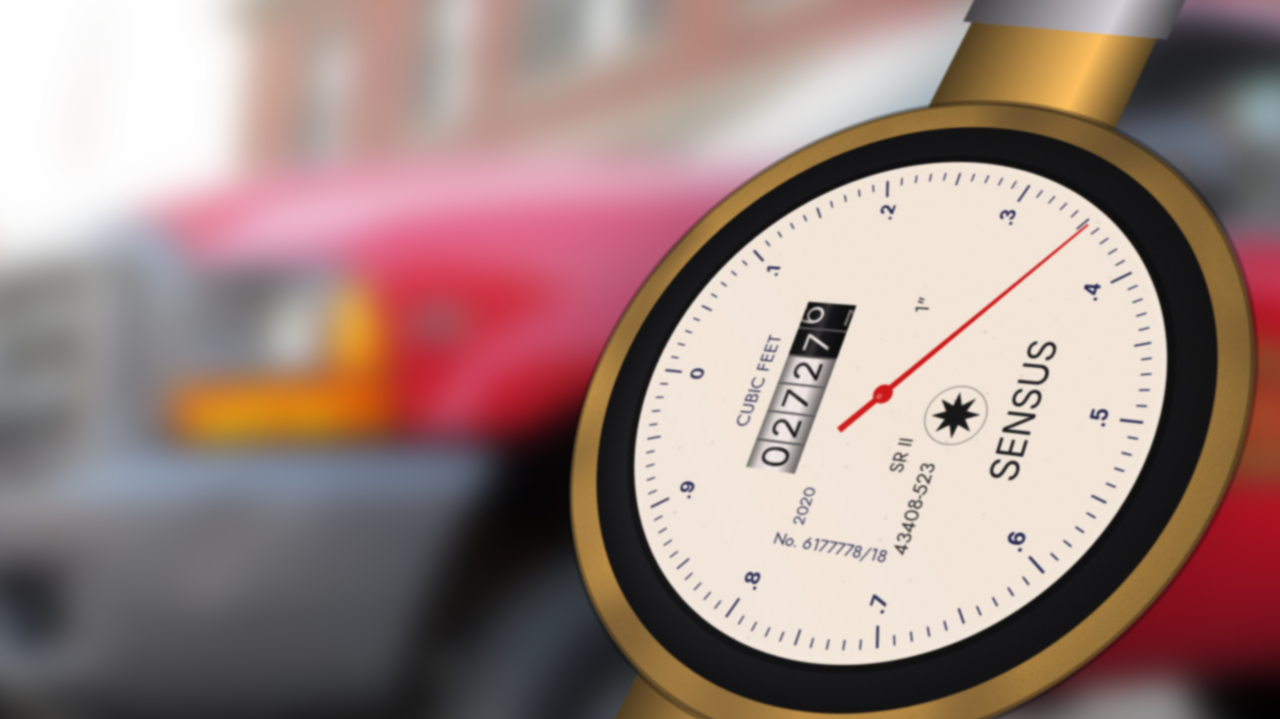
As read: 27276.35 ft³
